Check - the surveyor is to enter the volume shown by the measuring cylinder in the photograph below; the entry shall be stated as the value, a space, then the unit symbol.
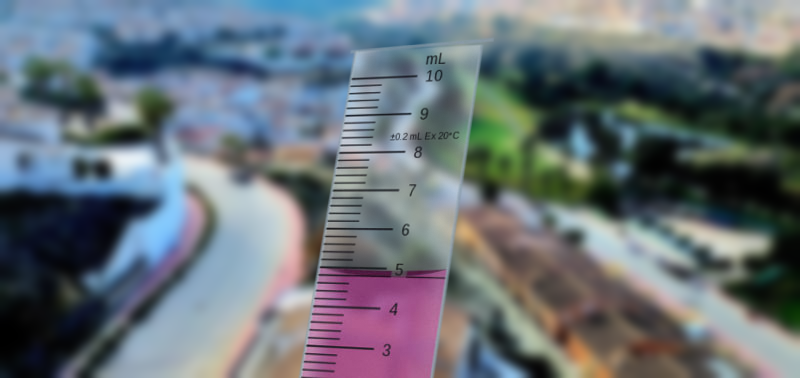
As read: 4.8 mL
